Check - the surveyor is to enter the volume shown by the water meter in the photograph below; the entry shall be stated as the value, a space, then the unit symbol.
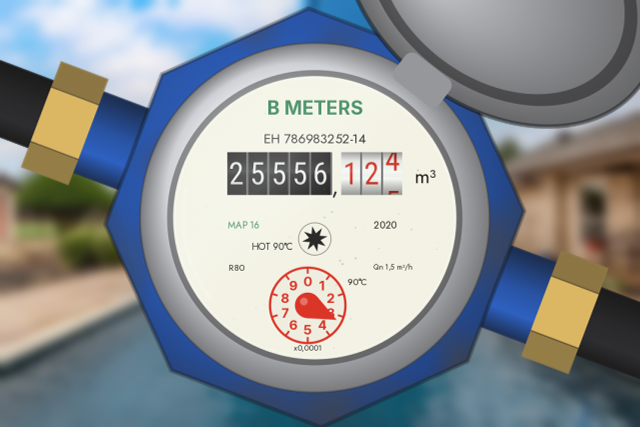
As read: 25556.1243 m³
